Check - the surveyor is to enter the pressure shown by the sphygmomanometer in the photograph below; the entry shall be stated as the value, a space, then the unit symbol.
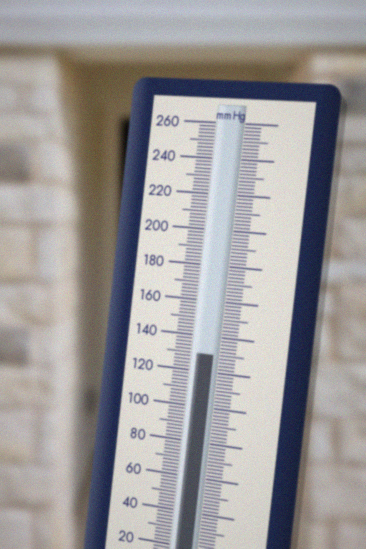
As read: 130 mmHg
